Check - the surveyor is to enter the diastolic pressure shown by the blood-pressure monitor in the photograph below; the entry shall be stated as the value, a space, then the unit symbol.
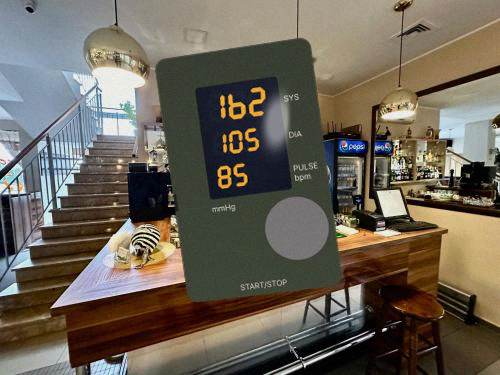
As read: 105 mmHg
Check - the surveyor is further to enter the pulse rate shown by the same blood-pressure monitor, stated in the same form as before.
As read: 85 bpm
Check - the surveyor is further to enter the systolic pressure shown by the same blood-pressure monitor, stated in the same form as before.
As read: 162 mmHg
